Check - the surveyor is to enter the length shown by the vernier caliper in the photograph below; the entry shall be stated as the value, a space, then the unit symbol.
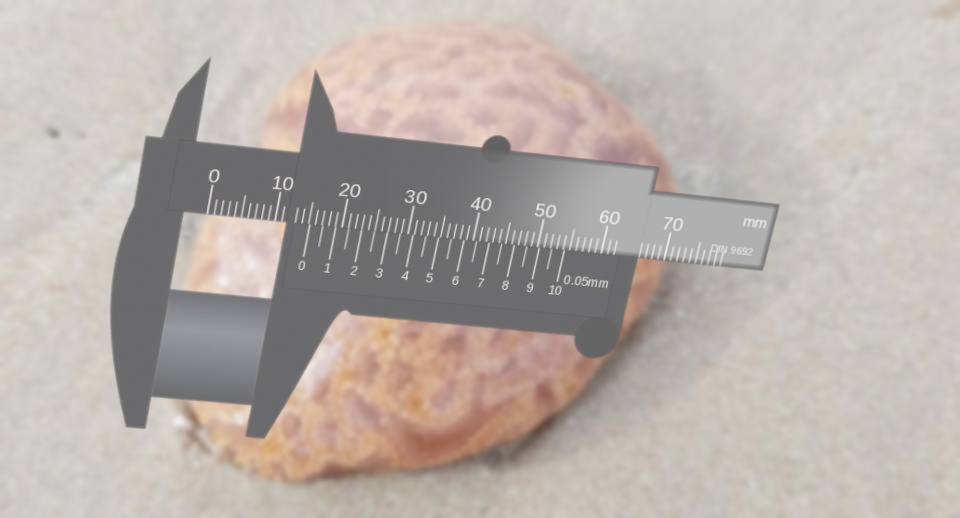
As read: 15.2 mm
